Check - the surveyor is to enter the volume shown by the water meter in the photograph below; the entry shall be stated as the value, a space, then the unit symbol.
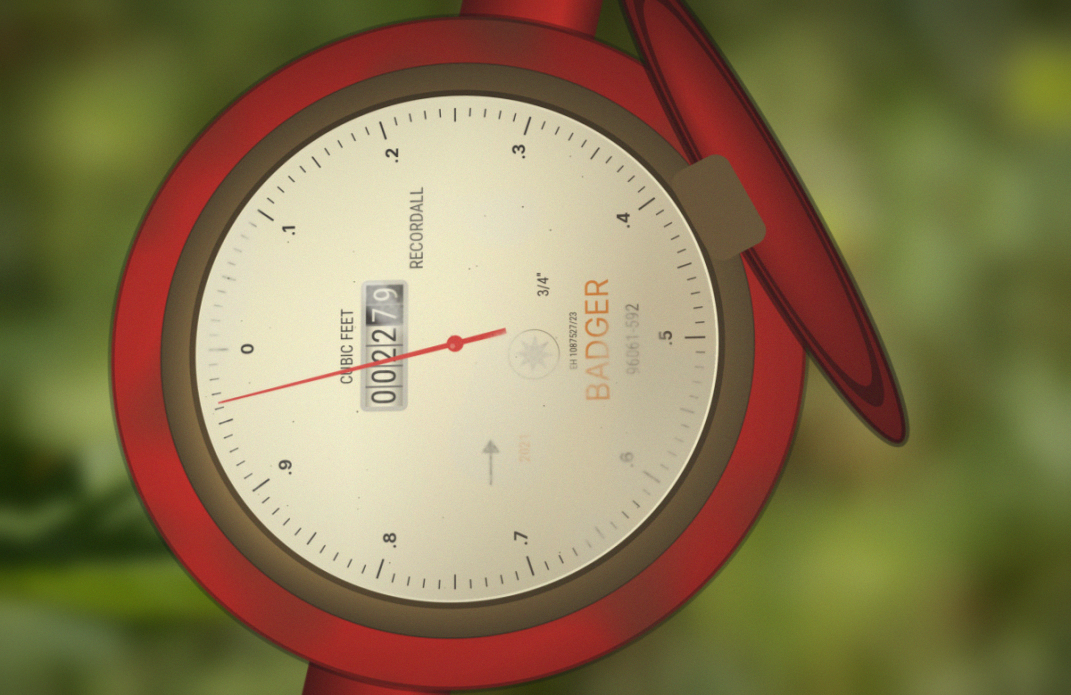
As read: 2278.96 ft³
